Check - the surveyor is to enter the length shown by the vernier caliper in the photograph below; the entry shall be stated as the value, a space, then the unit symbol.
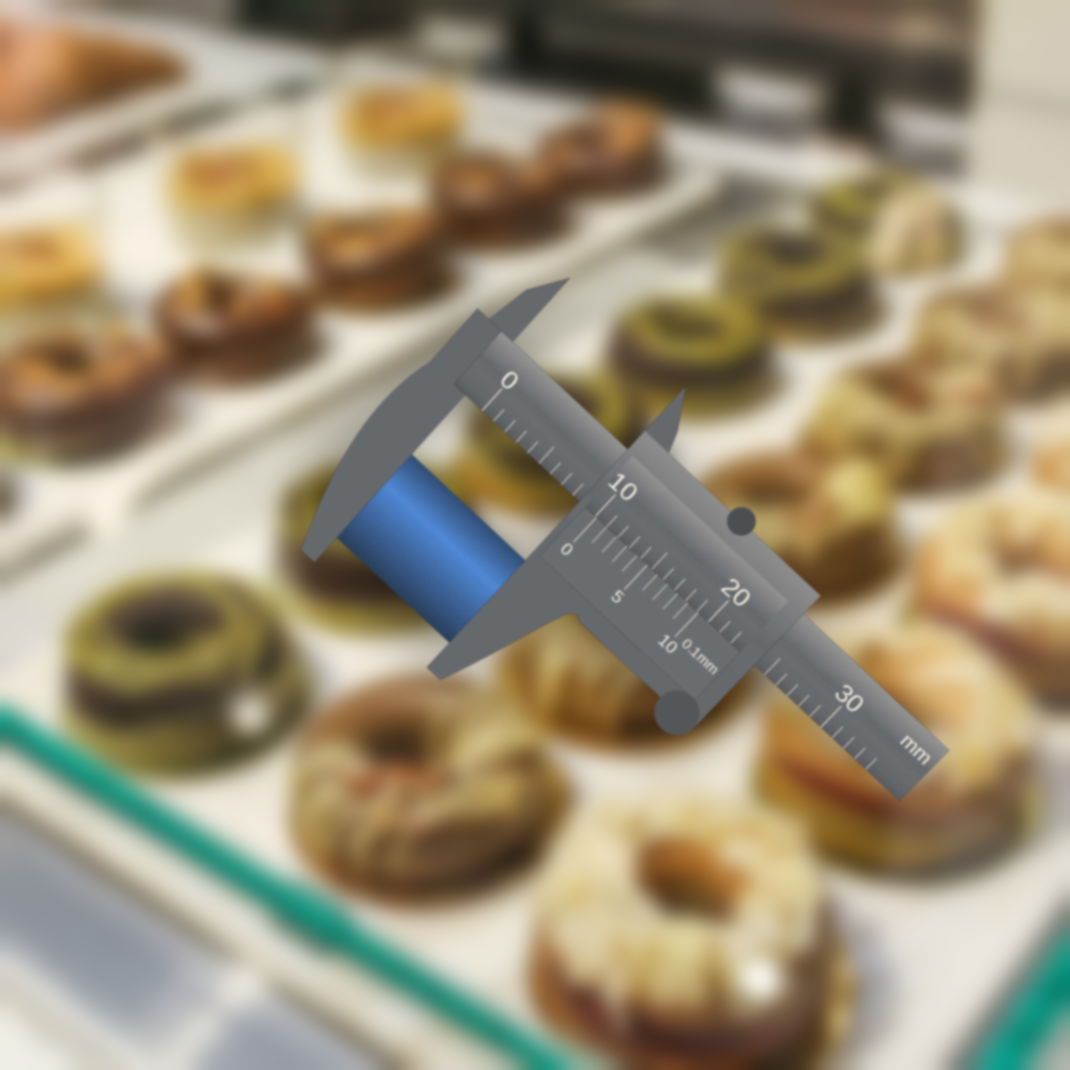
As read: 10.1 mm
